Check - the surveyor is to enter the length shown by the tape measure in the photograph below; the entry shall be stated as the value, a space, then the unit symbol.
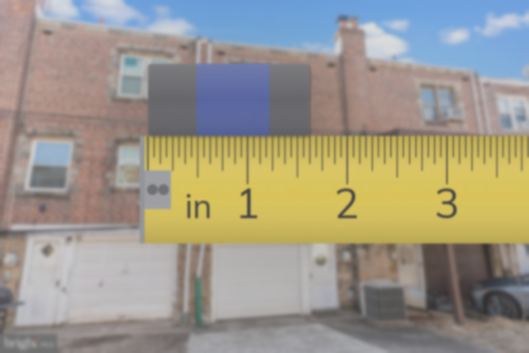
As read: 1.625 in
